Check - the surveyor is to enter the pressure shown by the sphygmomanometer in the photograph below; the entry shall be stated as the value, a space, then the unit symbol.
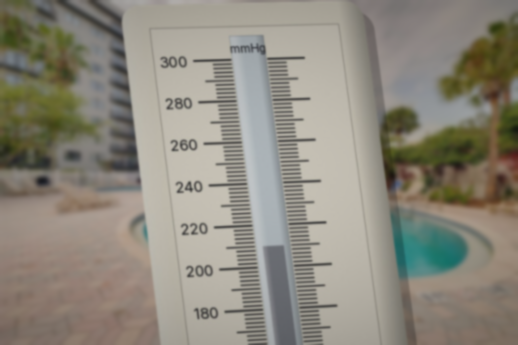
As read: 210 mmHg
